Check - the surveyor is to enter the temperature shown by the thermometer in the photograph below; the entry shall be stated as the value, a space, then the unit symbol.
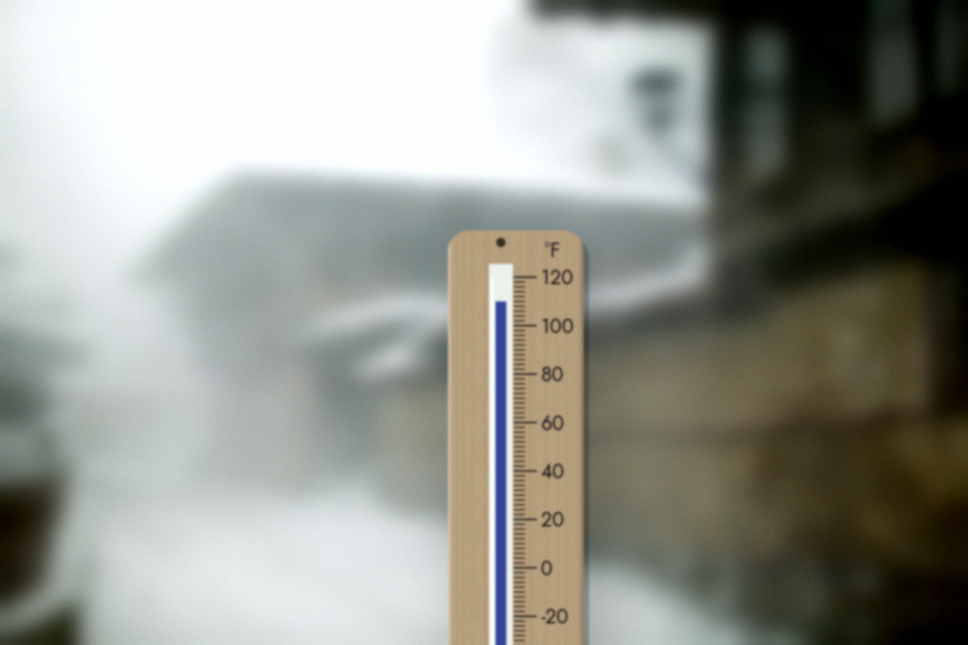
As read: 110 °F
